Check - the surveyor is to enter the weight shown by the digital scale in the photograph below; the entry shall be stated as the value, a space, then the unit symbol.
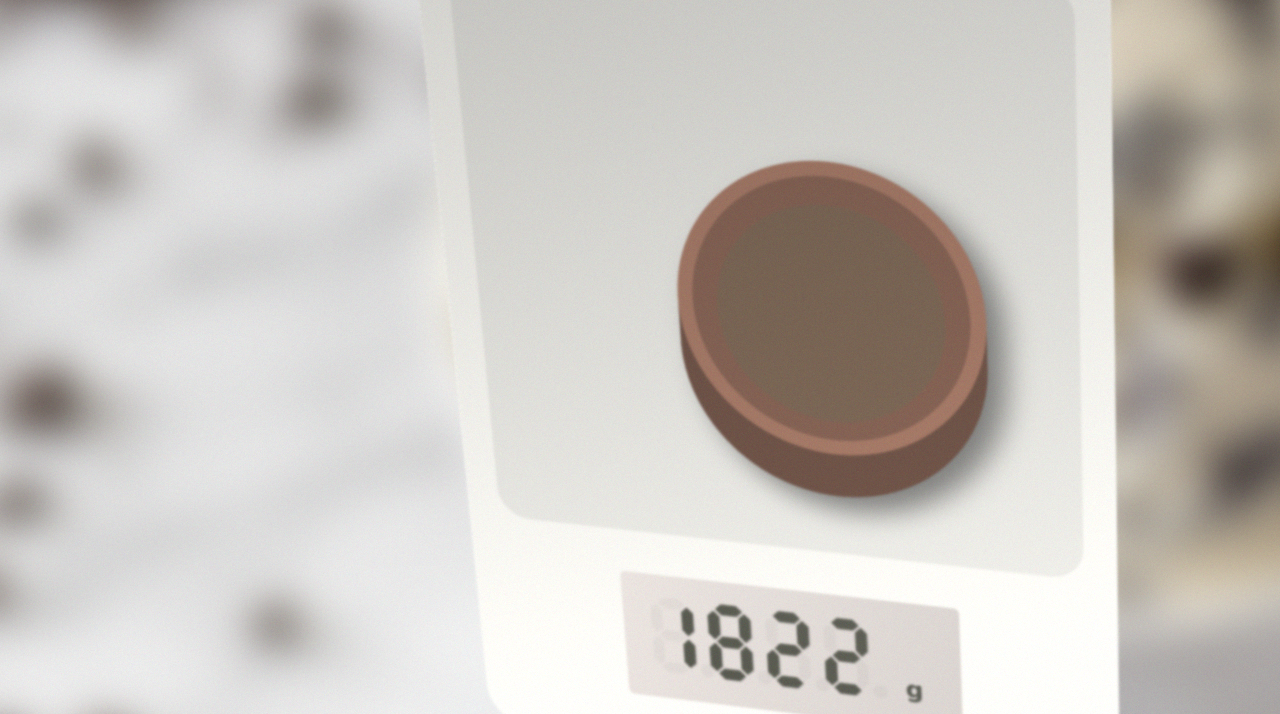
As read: 1822 g
